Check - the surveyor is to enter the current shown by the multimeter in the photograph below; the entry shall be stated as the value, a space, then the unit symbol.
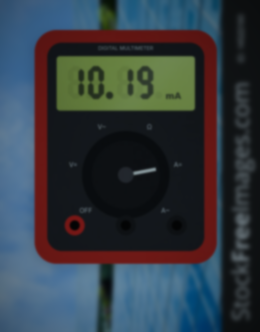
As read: 10.19 mA
